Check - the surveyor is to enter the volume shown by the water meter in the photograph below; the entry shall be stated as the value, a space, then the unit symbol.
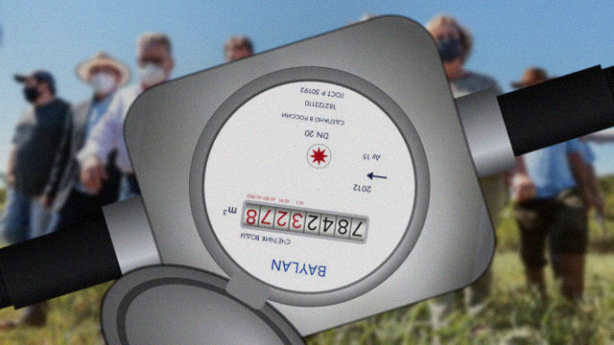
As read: 7842.3278 m³
